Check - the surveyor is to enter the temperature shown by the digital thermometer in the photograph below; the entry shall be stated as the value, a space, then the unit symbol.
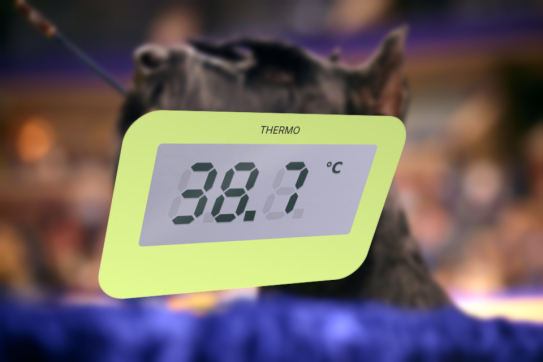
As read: 38.7 °C
